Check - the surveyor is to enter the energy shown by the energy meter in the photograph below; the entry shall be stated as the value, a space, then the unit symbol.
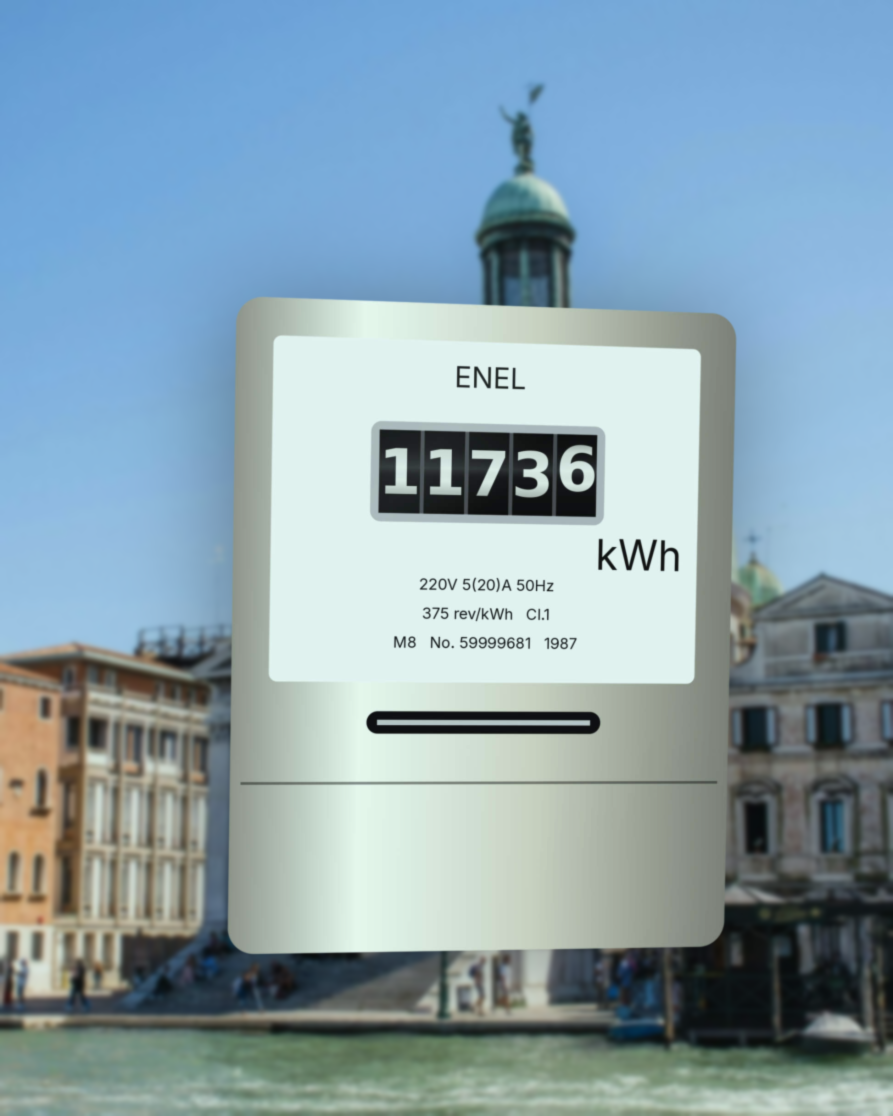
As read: 11736 kWh
